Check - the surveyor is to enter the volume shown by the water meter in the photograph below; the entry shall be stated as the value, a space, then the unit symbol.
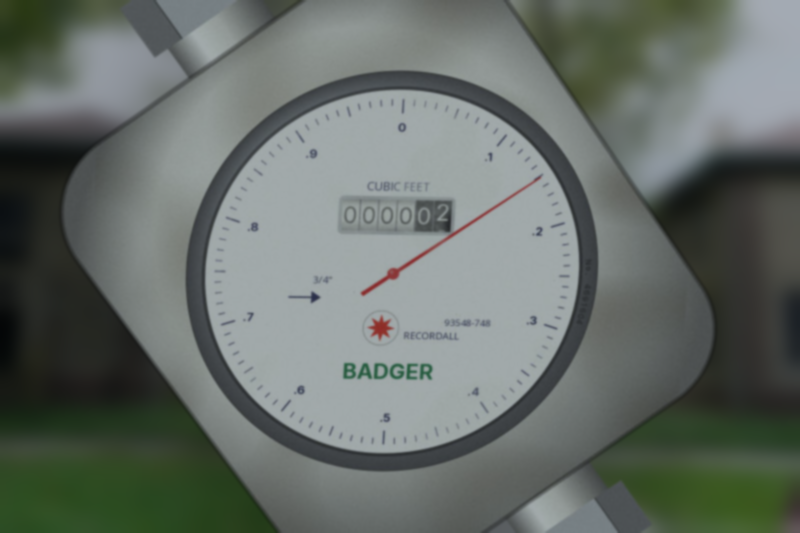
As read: 2.15 ft³
